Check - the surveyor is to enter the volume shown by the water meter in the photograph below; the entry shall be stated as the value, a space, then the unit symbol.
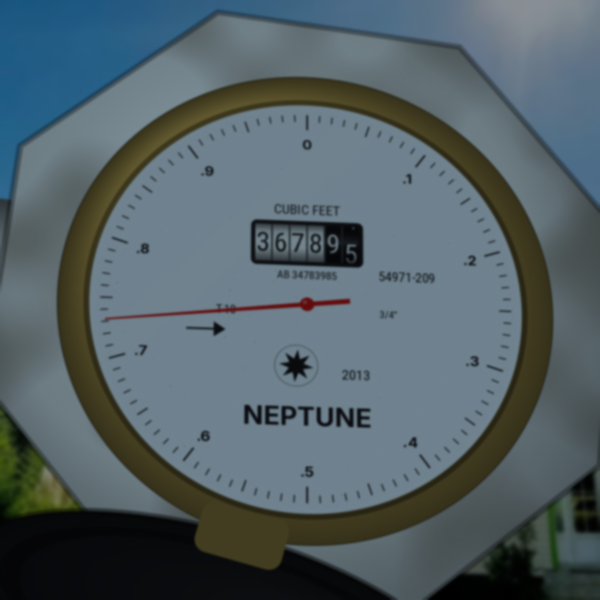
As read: 367894.73 ft³
